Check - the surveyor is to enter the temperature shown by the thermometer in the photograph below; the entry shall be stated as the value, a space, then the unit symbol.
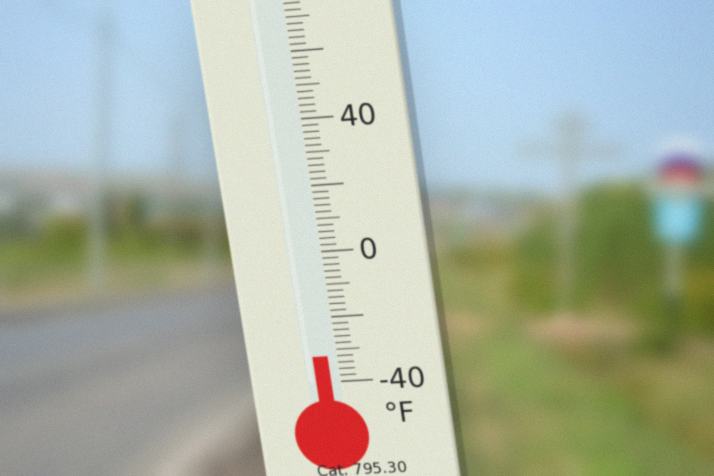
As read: -32 °F
